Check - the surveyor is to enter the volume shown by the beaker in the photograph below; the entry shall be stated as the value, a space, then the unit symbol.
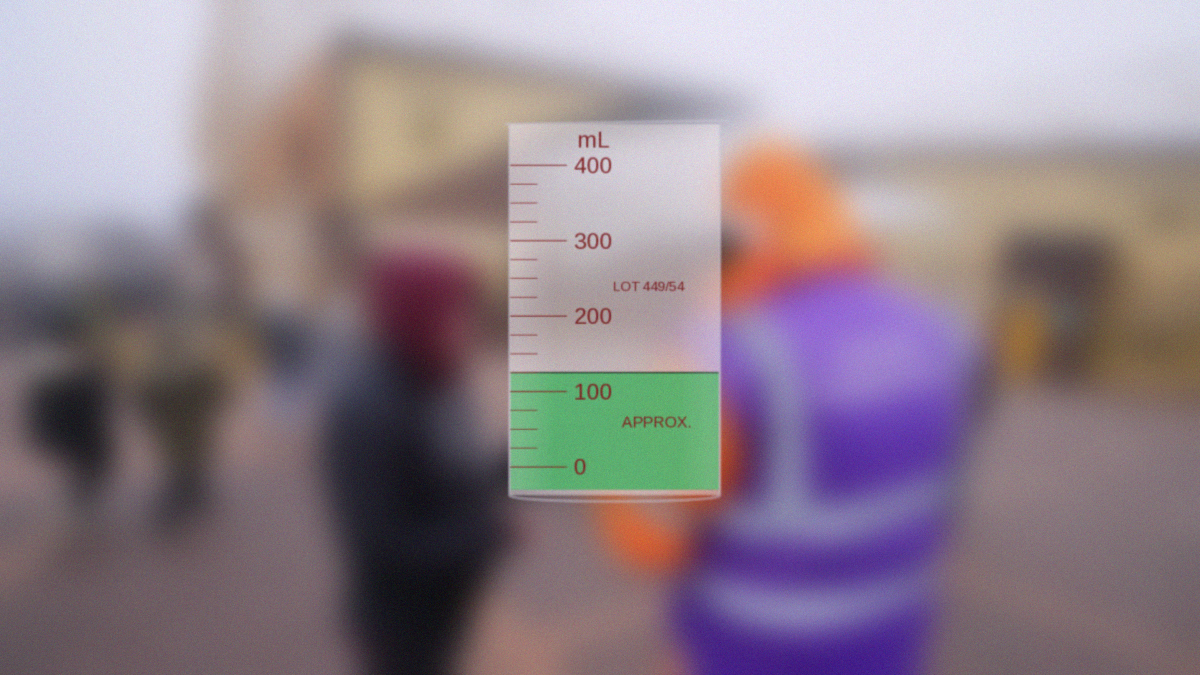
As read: 125 mL
